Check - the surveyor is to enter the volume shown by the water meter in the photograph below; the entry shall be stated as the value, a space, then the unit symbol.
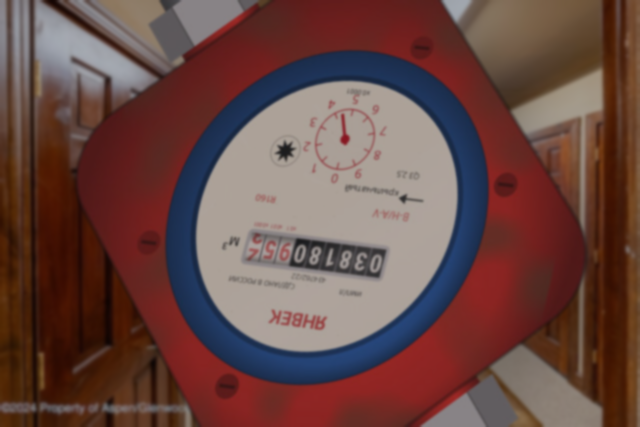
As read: 38180.9524 m³
